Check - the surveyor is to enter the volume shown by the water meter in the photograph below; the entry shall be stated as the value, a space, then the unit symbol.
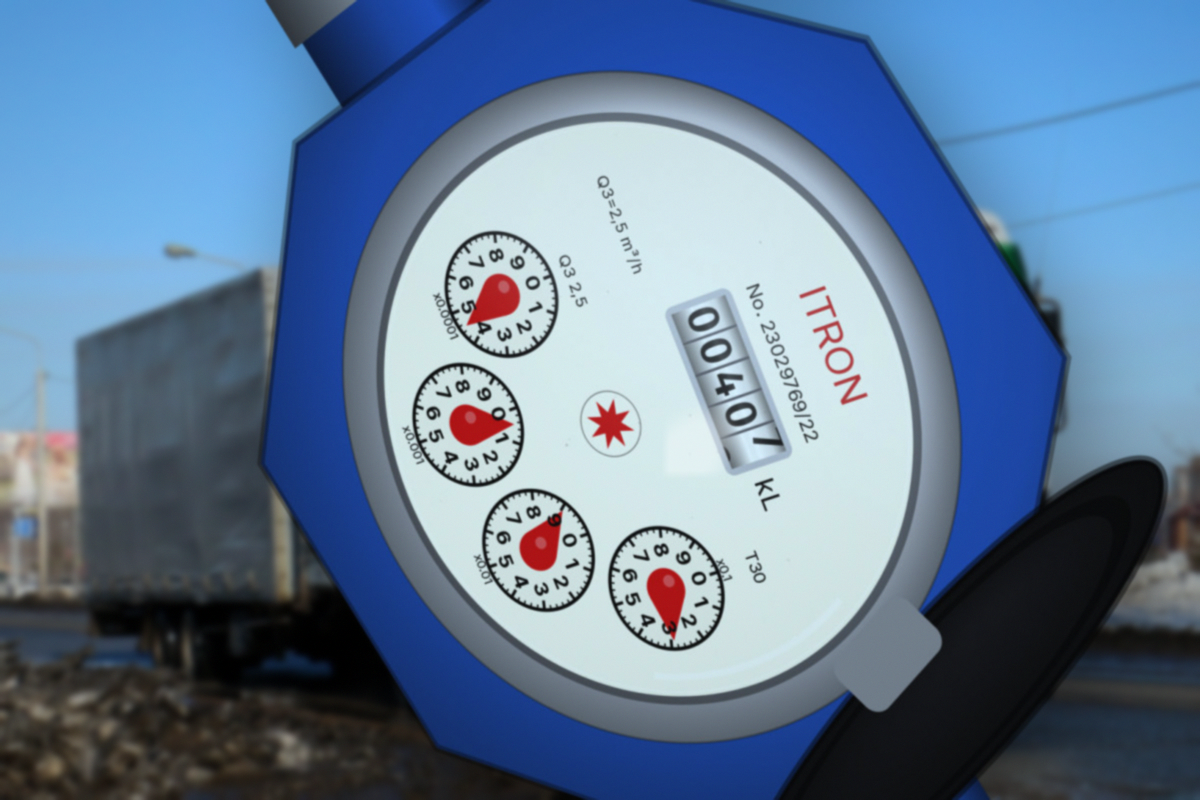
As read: 407.2904 kL
